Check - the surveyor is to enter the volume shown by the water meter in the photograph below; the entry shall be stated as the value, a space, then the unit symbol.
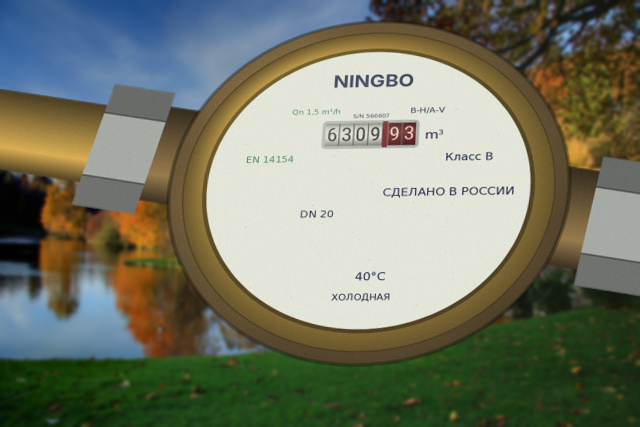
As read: 6309.93 m³
